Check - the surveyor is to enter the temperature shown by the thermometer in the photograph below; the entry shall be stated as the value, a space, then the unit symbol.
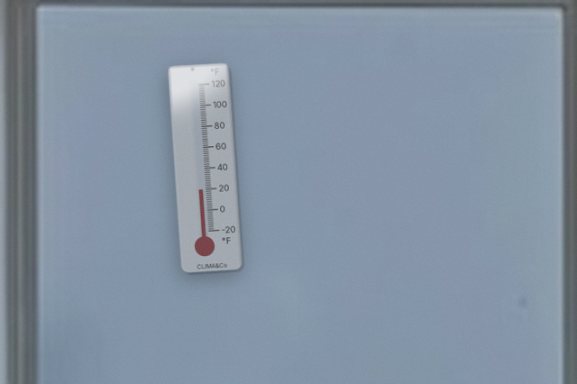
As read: 20 °F
